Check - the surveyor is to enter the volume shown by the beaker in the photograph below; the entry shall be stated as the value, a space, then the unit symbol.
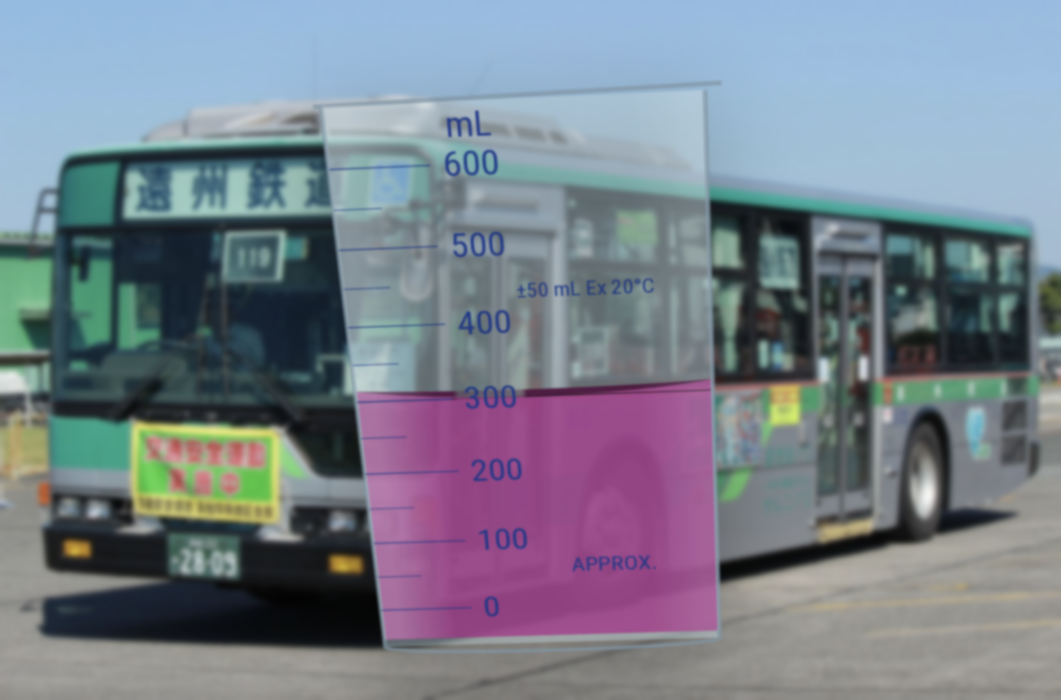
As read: 300 mL
